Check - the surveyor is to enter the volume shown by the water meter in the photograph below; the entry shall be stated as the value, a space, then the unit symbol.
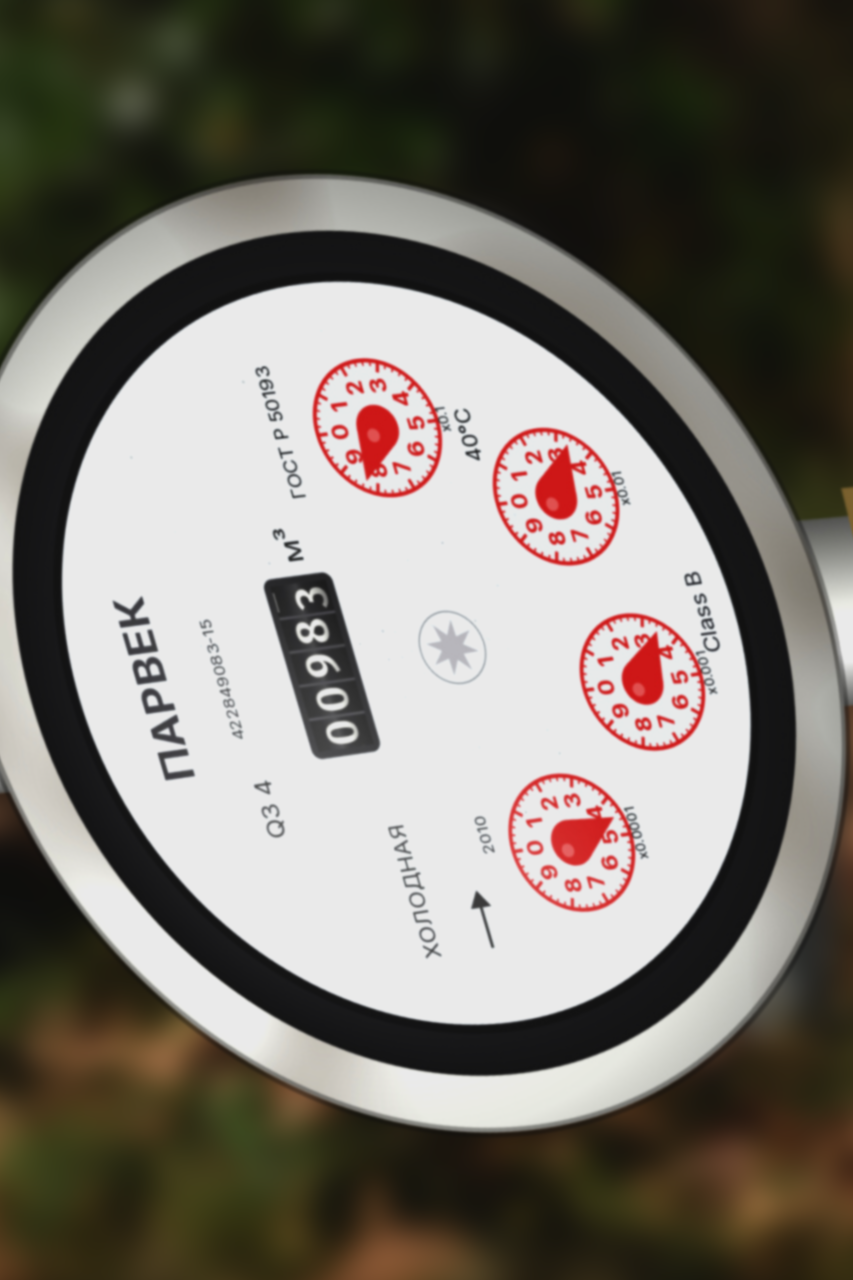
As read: 982.8334 m³
